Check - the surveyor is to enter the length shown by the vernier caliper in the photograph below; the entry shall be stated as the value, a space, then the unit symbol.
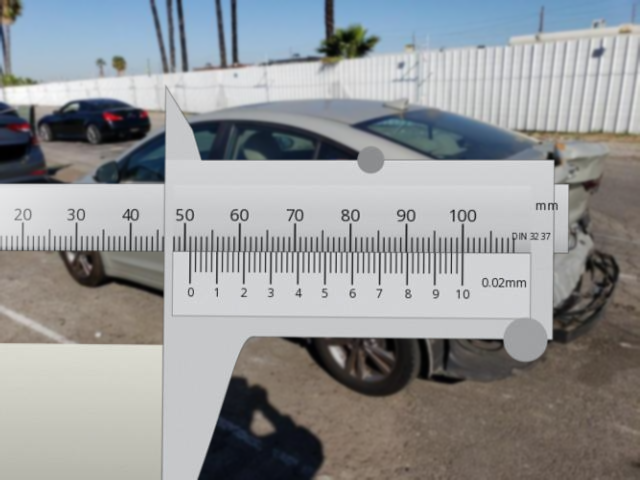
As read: 51.0 mm
